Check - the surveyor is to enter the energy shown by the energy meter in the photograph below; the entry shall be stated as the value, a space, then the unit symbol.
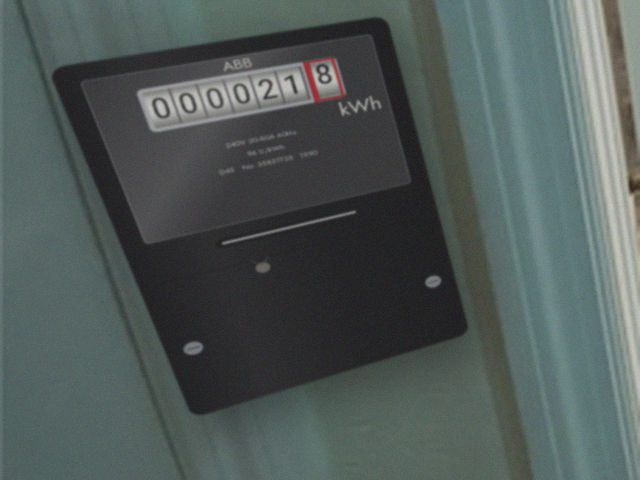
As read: 21.8 kWh
